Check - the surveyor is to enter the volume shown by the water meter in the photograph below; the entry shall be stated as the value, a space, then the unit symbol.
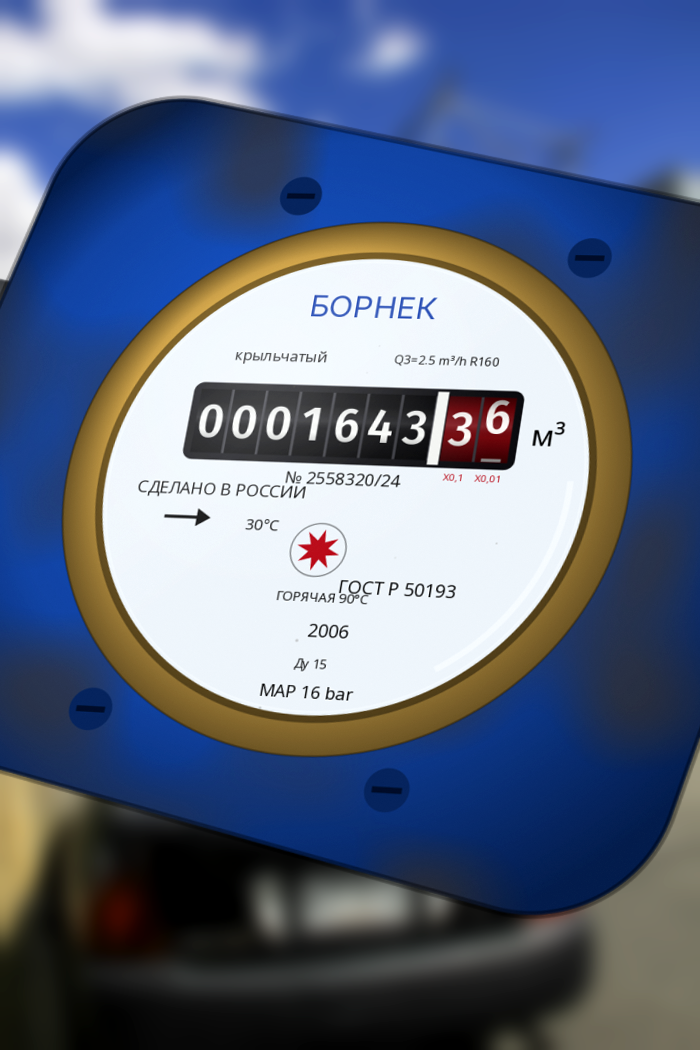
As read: 1643.36 m³
